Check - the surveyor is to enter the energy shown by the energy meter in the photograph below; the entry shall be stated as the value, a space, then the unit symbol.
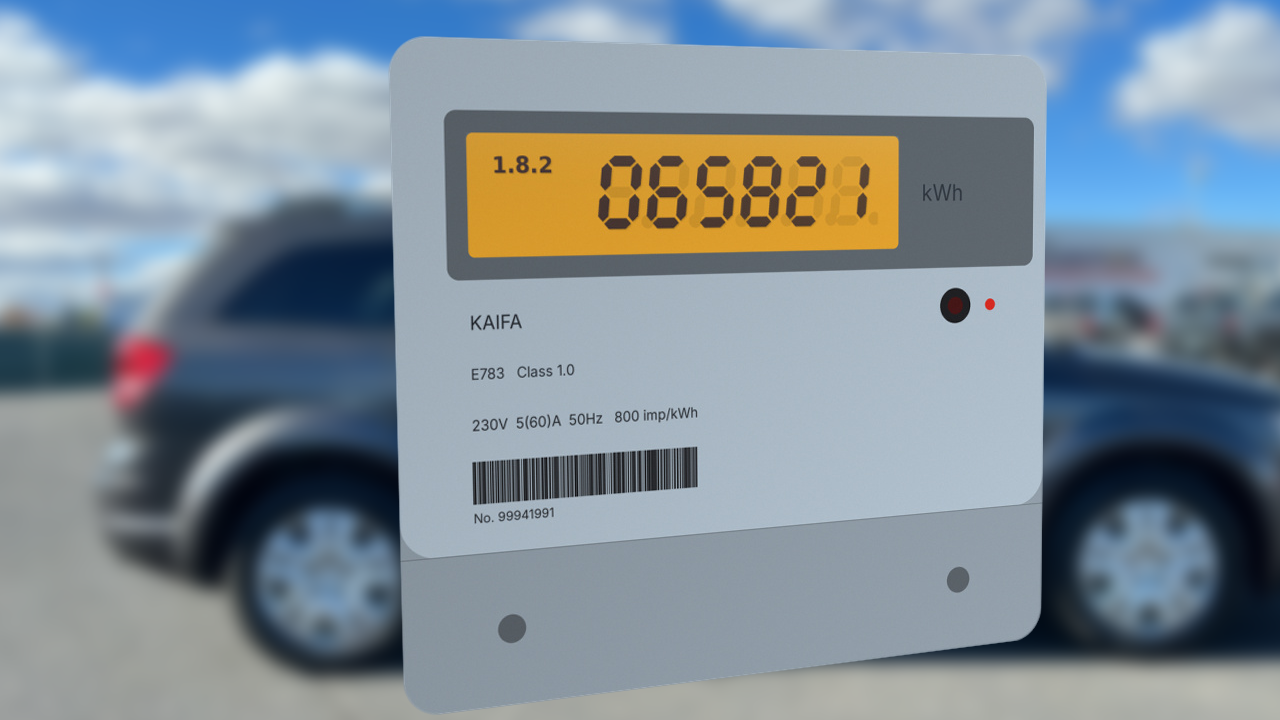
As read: 65821 kWh
